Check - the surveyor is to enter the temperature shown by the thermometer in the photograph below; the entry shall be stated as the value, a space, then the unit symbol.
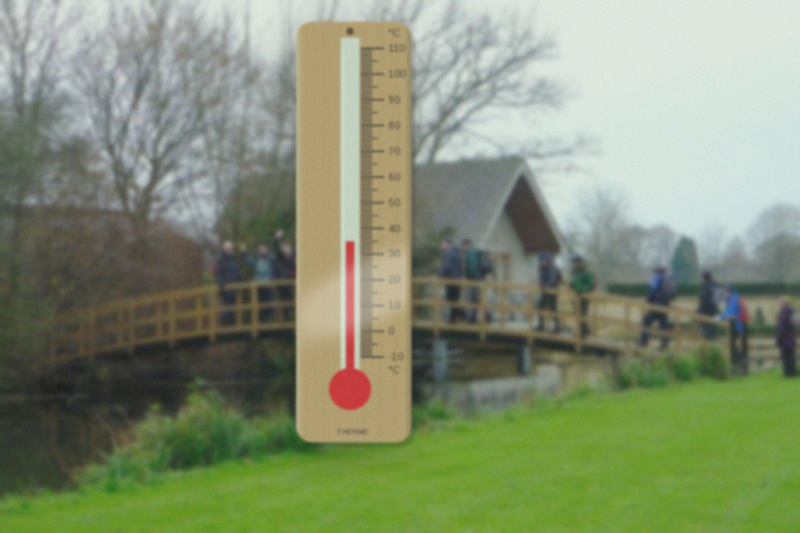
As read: 35 °C
